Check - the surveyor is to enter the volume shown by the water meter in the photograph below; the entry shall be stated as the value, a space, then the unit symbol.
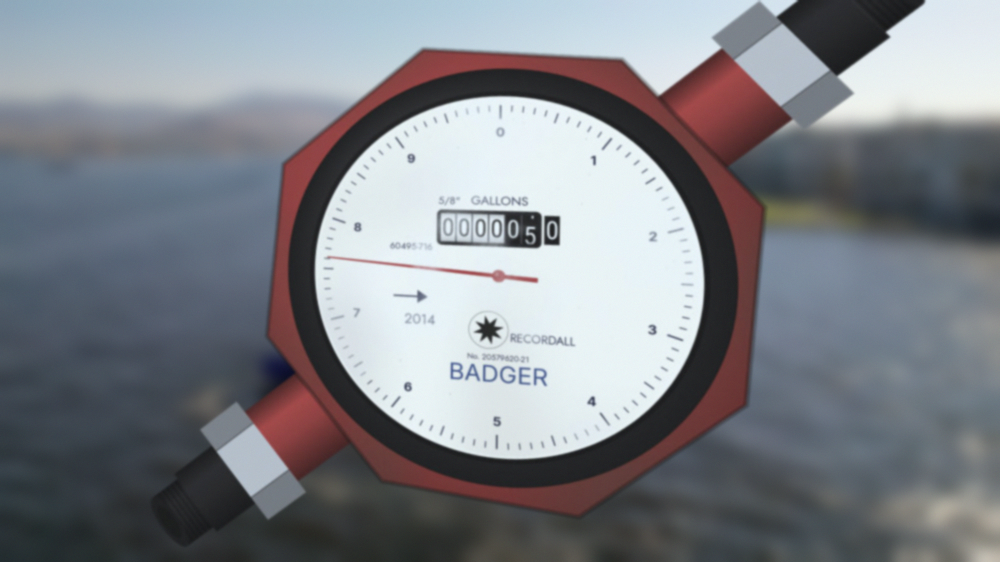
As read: 47.6 gal
